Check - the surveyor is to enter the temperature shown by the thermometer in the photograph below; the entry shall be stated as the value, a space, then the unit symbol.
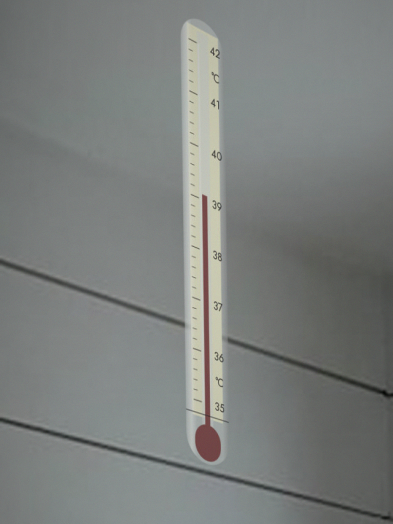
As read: 39.1 °C
